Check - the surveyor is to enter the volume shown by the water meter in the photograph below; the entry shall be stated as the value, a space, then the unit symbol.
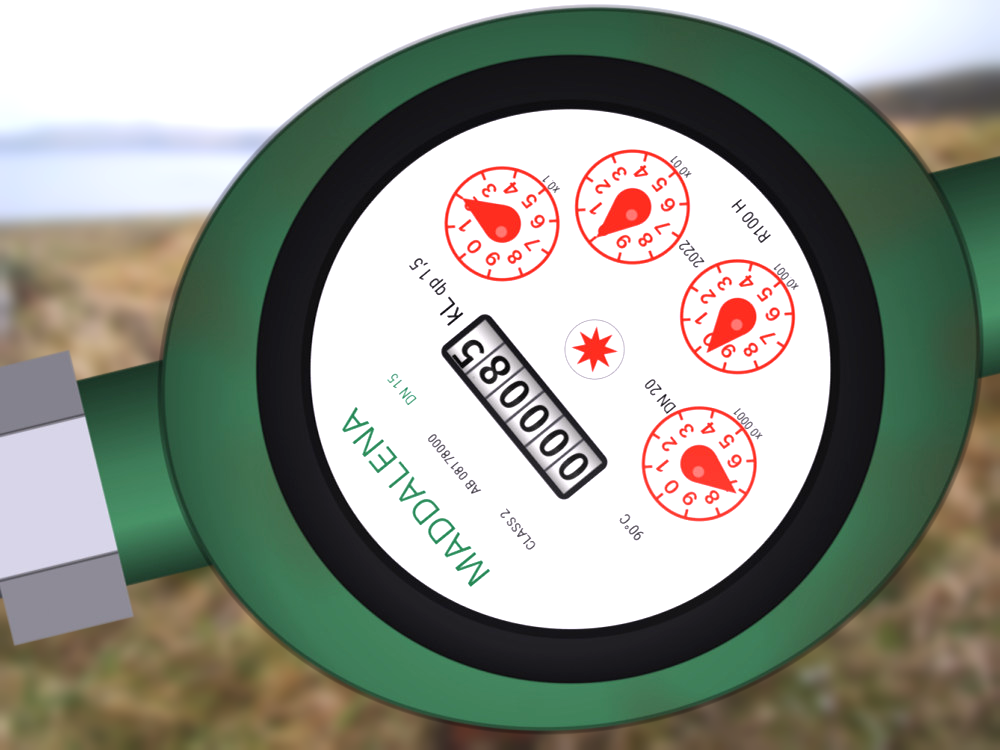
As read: 85.1997 kL
